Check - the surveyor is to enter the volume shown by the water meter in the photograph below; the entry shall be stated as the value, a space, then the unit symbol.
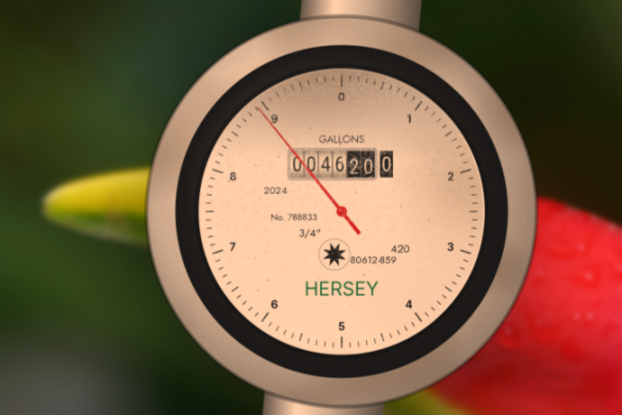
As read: 46198.9 gal
